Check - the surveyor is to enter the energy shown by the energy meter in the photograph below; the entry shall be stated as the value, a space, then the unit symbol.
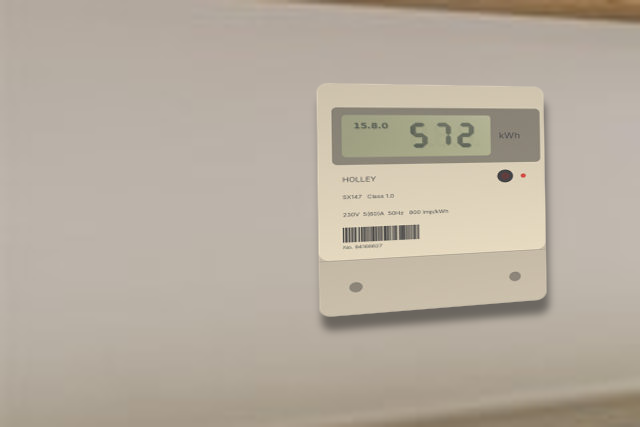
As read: 572 kWh
